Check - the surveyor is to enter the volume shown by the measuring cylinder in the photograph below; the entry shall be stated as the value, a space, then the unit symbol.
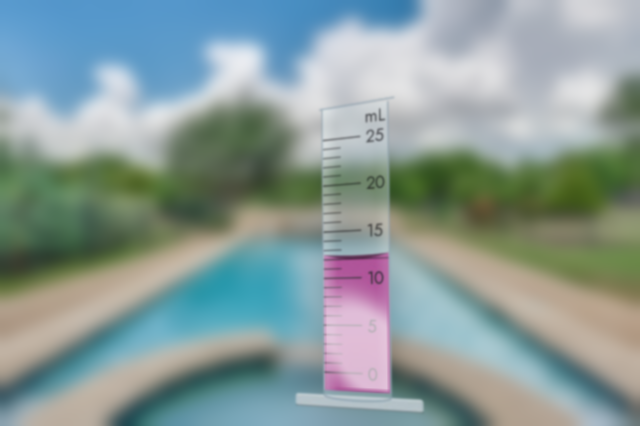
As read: 12 mL
